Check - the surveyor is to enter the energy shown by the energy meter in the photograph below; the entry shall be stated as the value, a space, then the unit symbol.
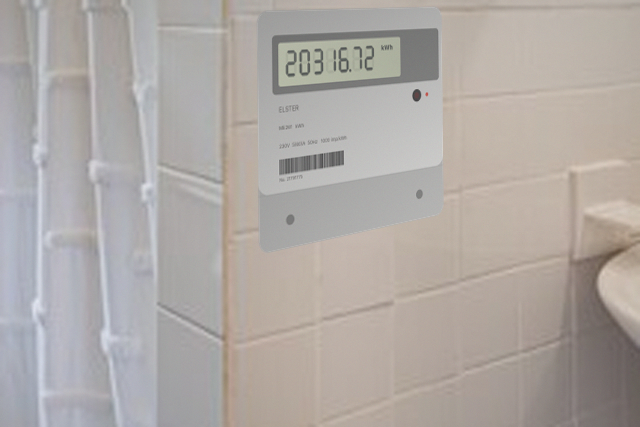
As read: 20316.72 kWh
